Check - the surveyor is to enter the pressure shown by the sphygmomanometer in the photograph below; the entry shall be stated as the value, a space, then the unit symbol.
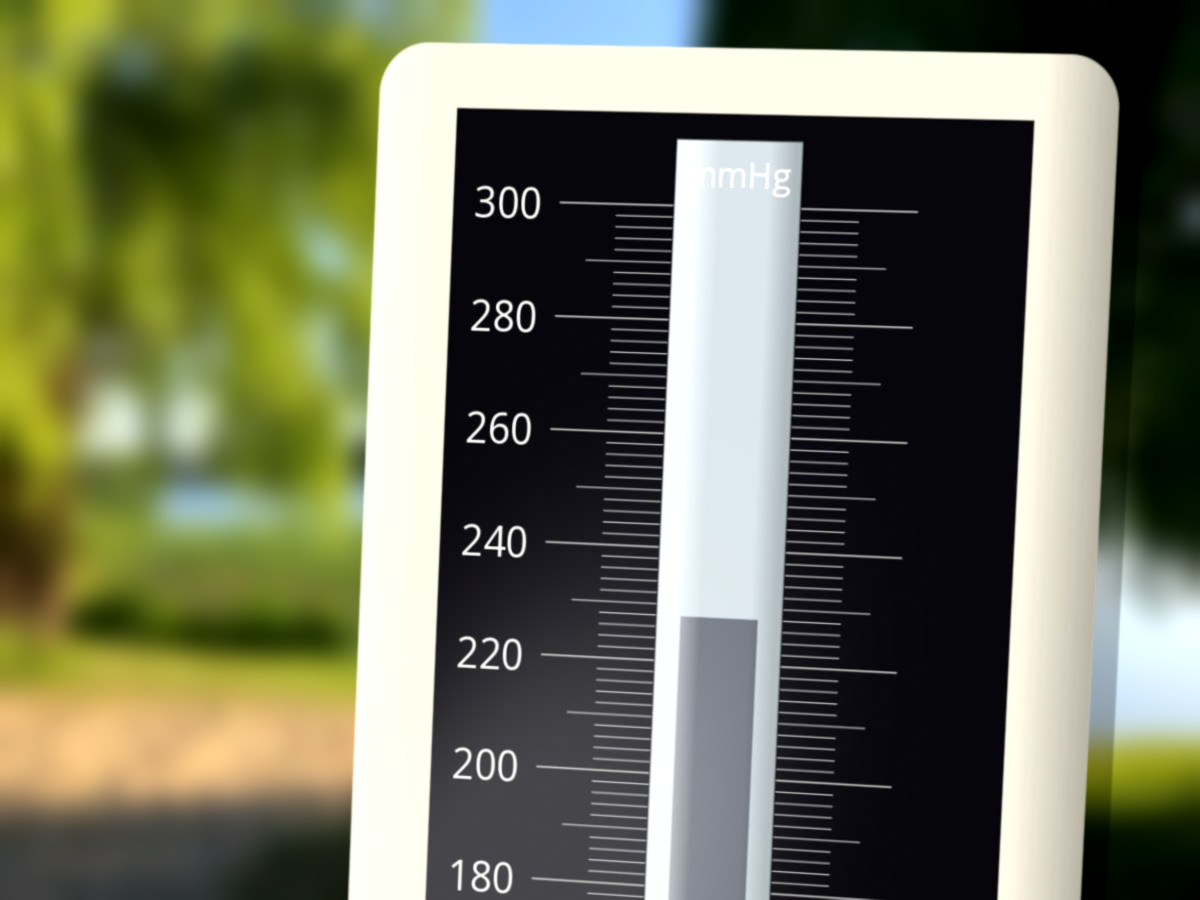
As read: 228 mmHg
